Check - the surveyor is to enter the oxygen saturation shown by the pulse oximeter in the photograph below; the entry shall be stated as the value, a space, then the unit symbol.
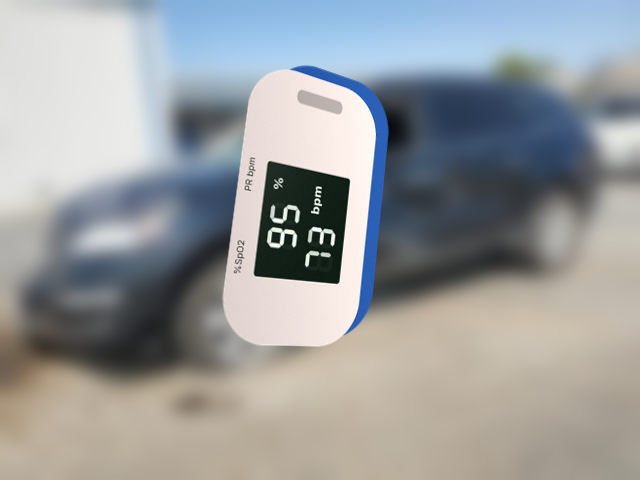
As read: 95 %
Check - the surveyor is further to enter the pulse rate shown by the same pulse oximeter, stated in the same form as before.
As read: 73 bpm
